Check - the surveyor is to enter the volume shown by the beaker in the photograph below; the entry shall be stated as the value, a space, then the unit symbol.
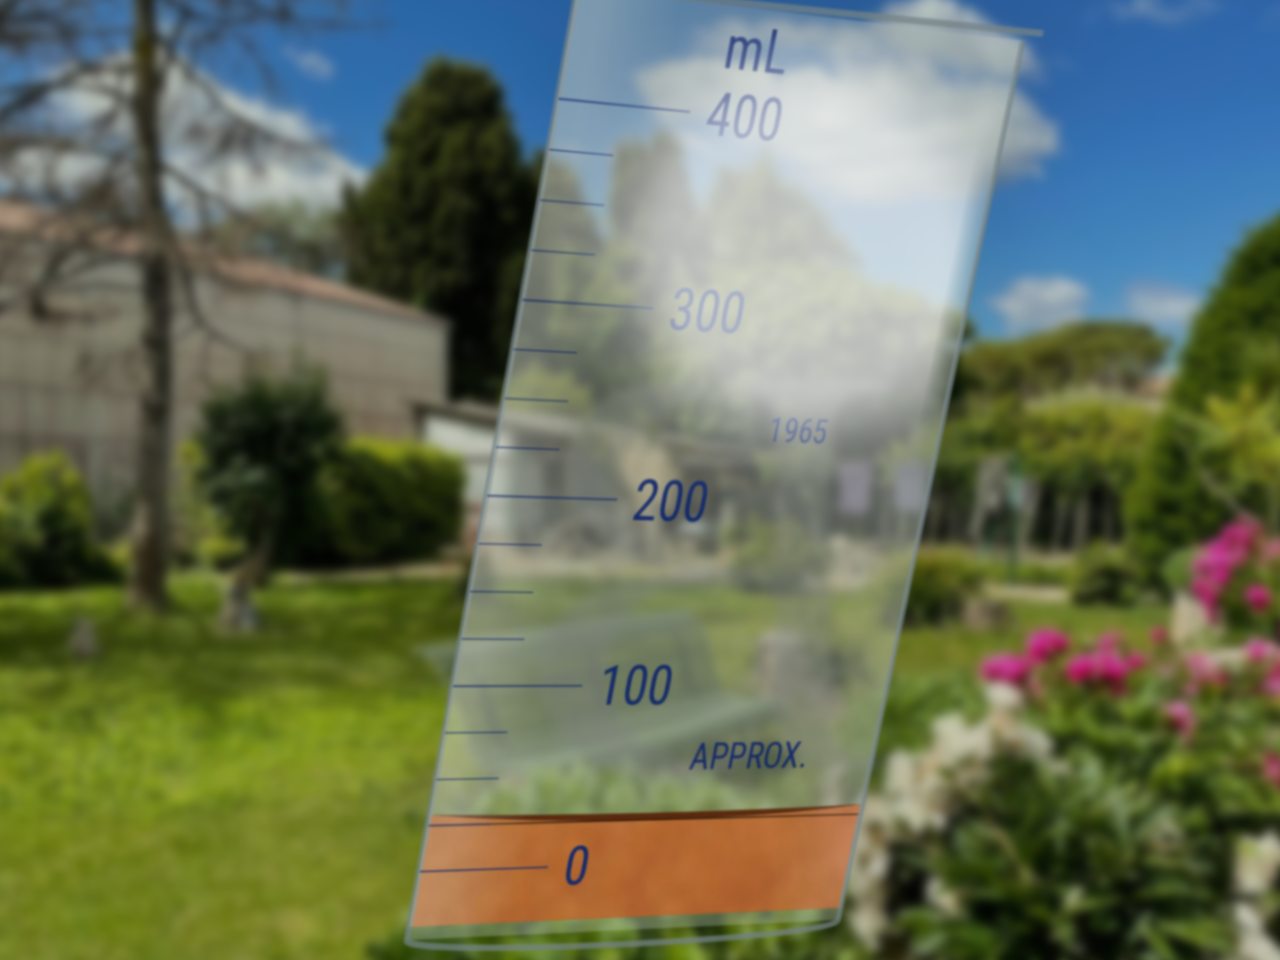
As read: 25 mL
